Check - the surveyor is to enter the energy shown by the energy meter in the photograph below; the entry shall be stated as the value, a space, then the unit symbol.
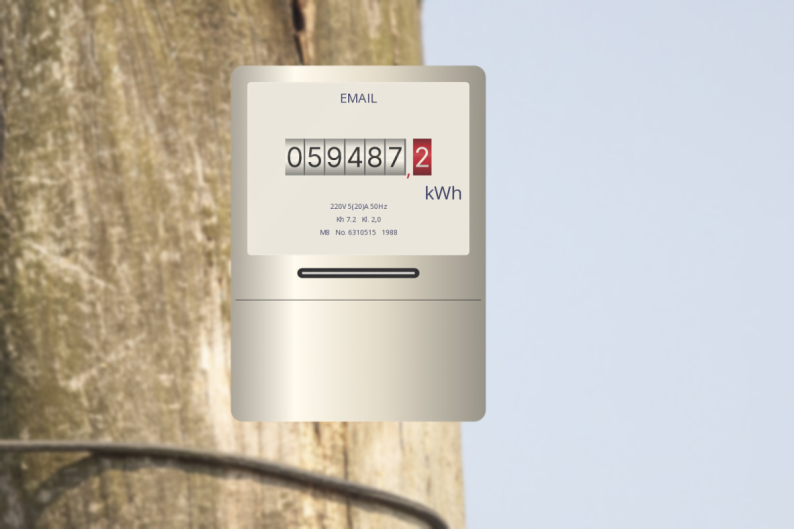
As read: 59487.2 kWh
